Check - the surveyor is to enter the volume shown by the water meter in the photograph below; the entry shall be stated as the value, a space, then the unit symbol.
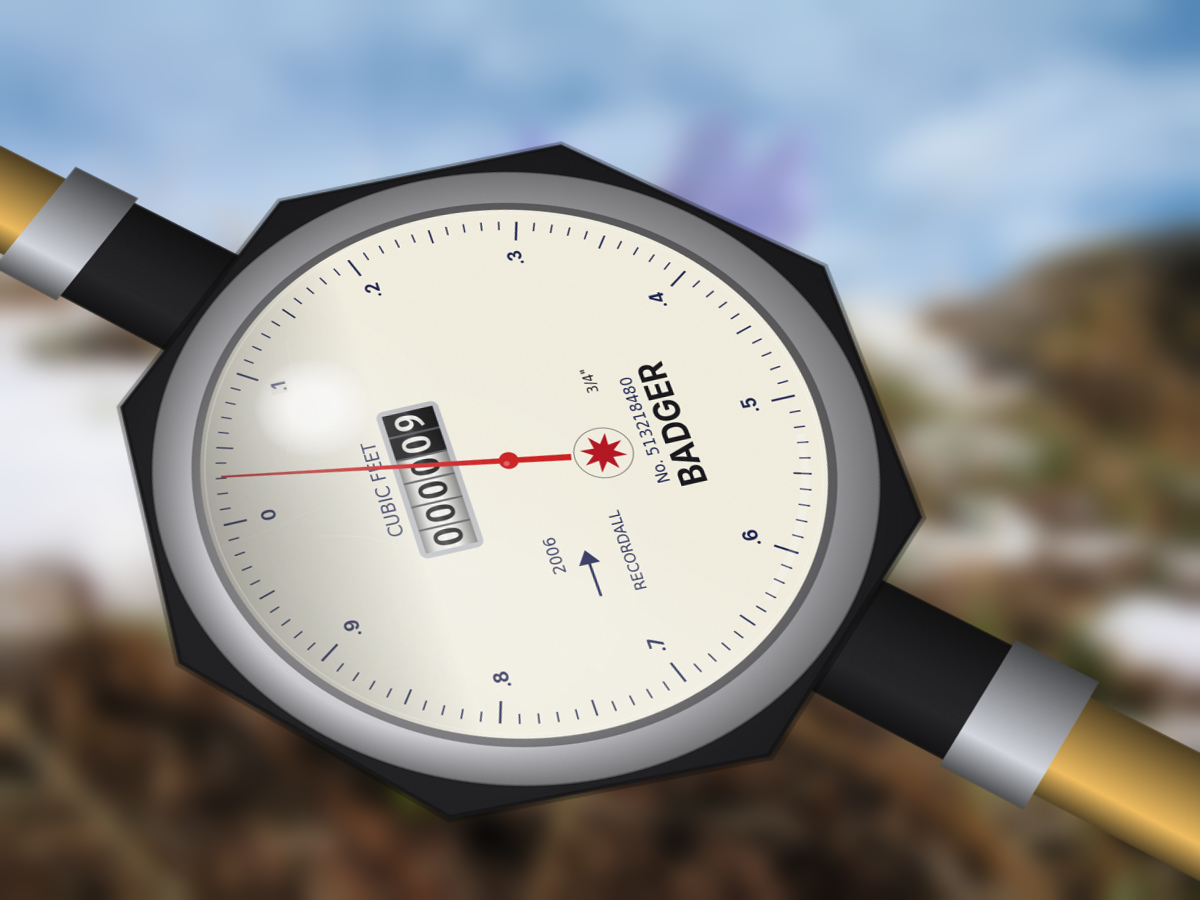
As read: 9.03 ft³
